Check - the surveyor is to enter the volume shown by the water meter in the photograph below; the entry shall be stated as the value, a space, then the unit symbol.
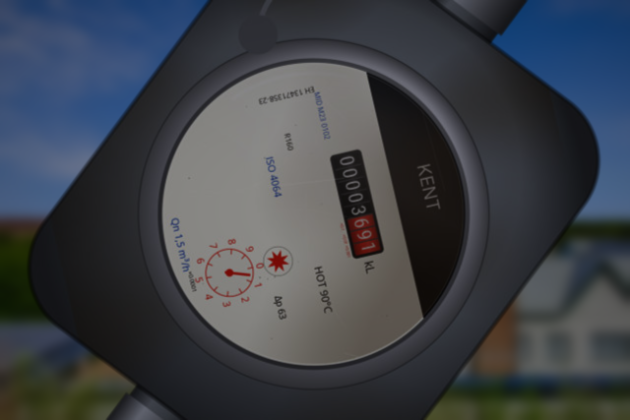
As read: 3.6910 kL
